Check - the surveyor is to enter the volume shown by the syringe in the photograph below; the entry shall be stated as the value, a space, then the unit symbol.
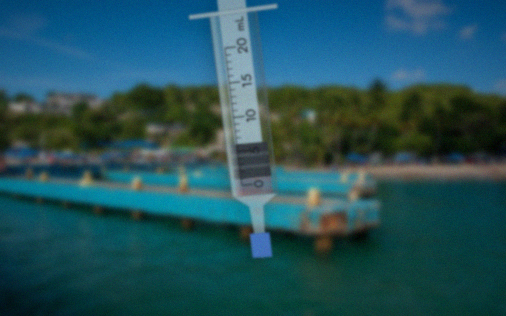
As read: 1 mL
